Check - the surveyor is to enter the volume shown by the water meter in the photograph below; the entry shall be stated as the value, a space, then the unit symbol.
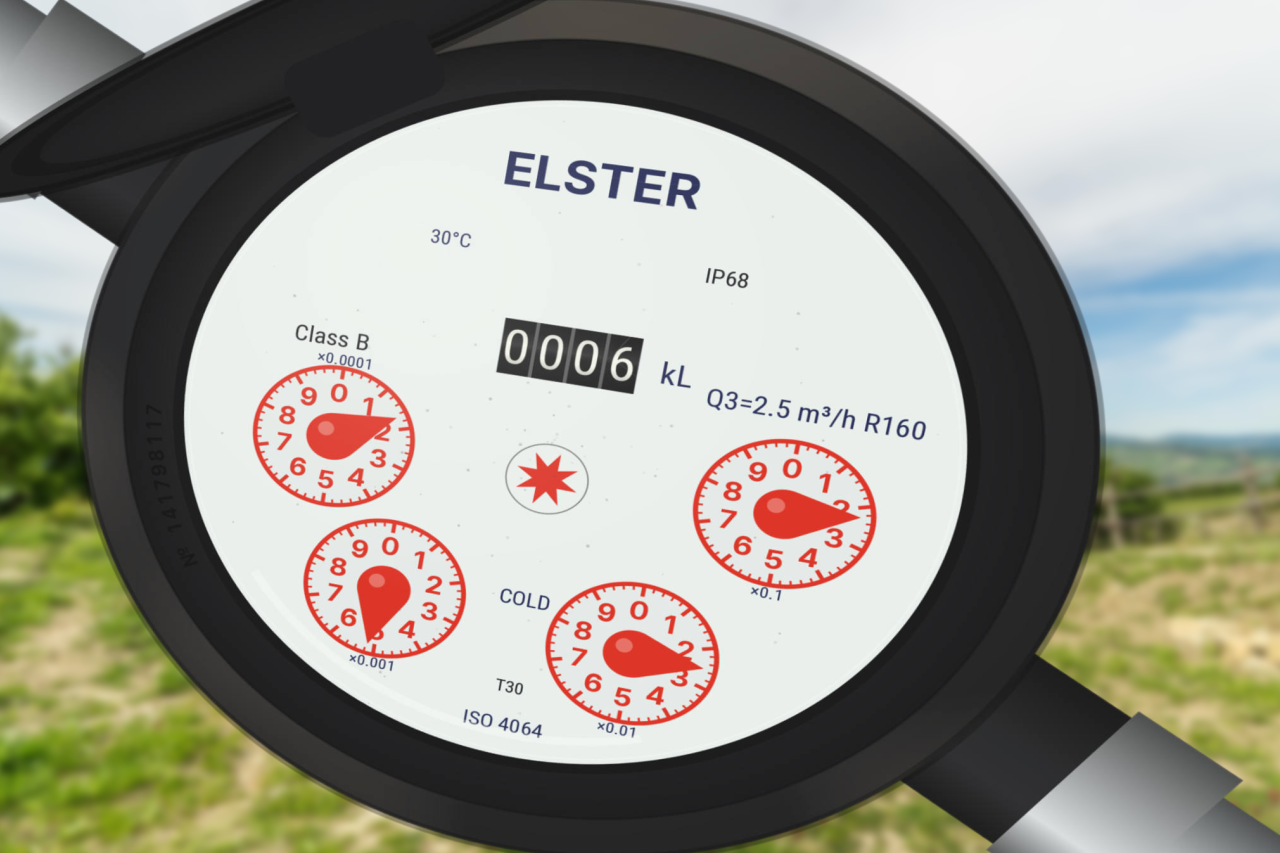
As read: 6.2251 kL
